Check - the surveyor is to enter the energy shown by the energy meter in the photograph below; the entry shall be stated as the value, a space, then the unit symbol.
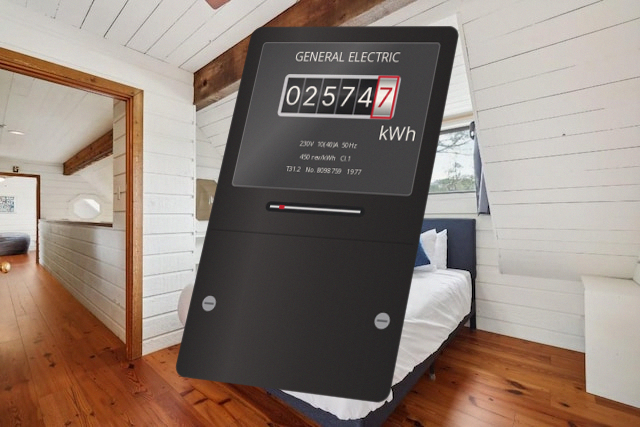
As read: 2574.7 kWh
